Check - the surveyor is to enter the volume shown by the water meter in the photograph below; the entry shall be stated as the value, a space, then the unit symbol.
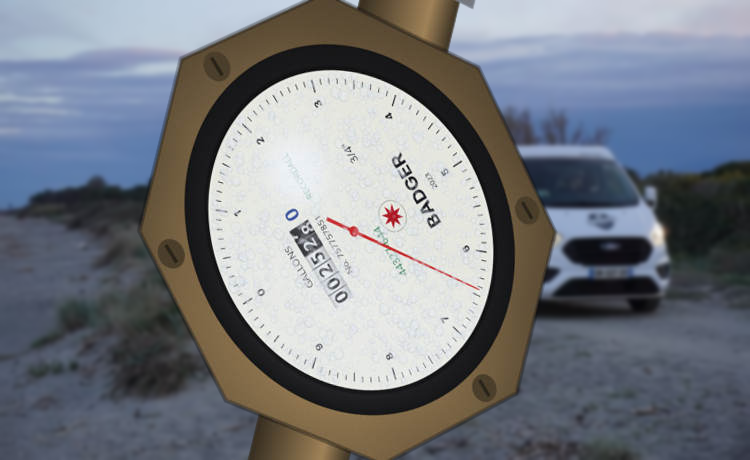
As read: 25276.4 gal
